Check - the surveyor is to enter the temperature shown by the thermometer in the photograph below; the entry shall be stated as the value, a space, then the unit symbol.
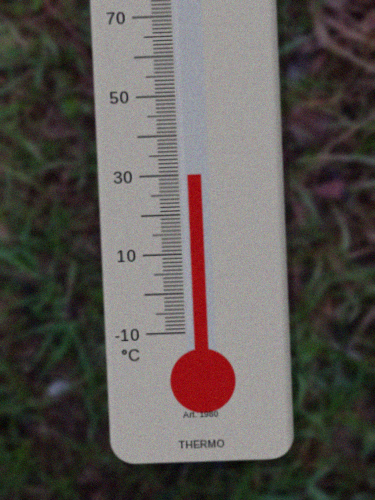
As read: 30 °C
